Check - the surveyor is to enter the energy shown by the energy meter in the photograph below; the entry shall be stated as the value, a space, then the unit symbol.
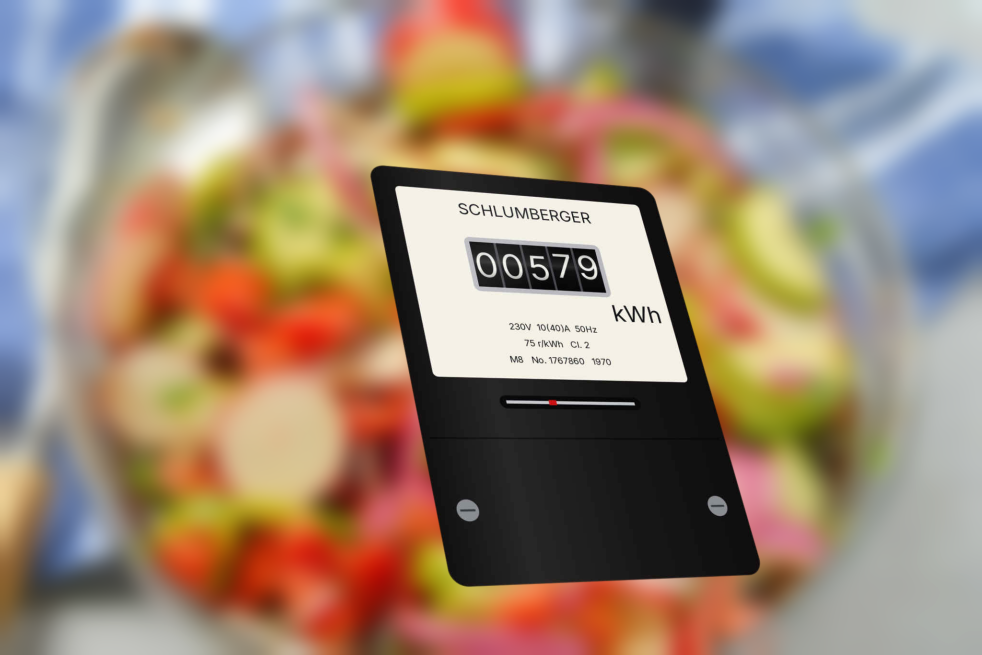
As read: 579 kWh
